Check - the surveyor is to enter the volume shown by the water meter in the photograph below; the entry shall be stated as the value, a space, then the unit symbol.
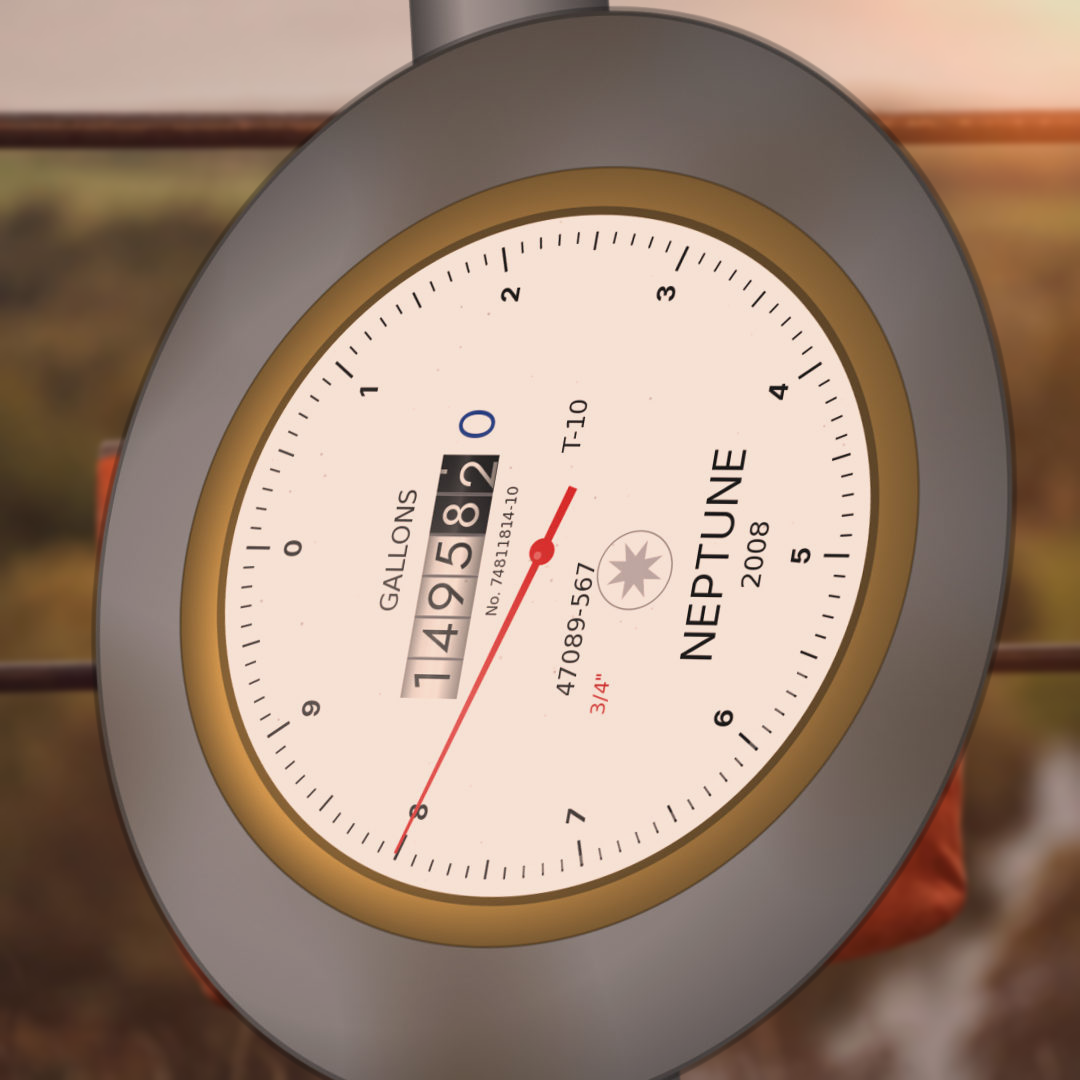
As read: 1495818.0 gal
